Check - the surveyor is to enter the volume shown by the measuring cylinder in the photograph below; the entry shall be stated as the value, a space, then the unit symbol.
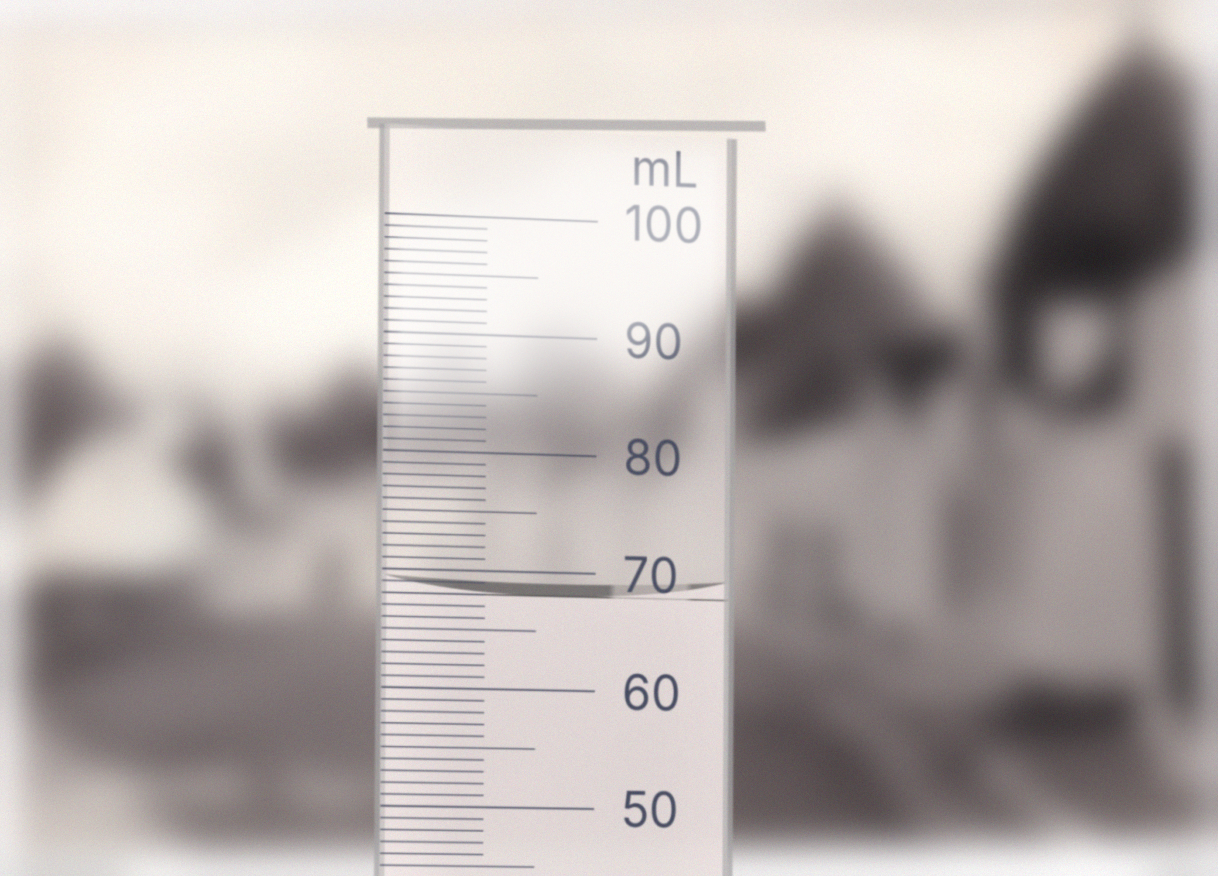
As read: 68 mL
